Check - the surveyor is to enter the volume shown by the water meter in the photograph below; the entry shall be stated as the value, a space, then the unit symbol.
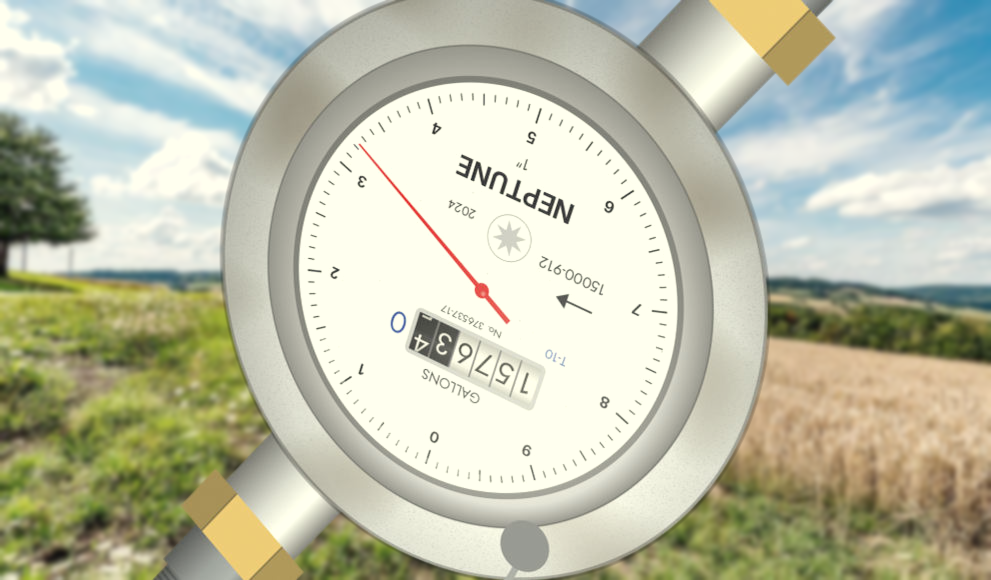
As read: 1576343.2 gal
